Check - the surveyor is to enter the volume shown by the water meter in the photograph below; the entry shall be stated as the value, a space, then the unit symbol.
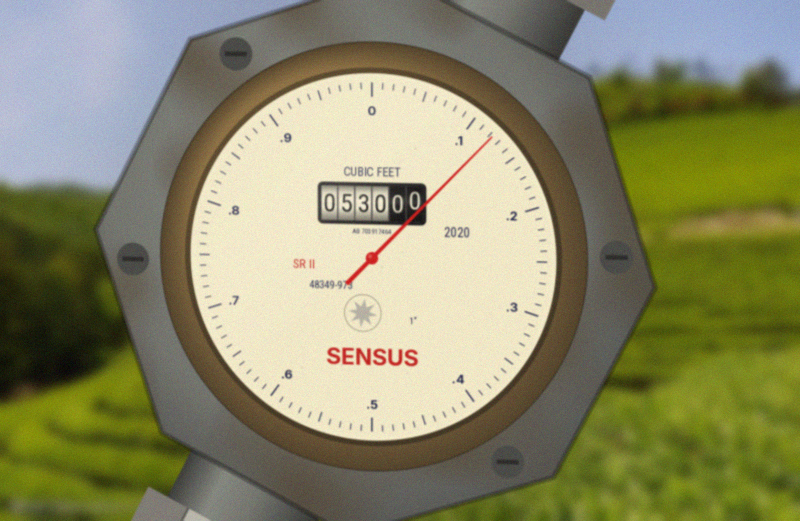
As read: 53000.12 ft³
